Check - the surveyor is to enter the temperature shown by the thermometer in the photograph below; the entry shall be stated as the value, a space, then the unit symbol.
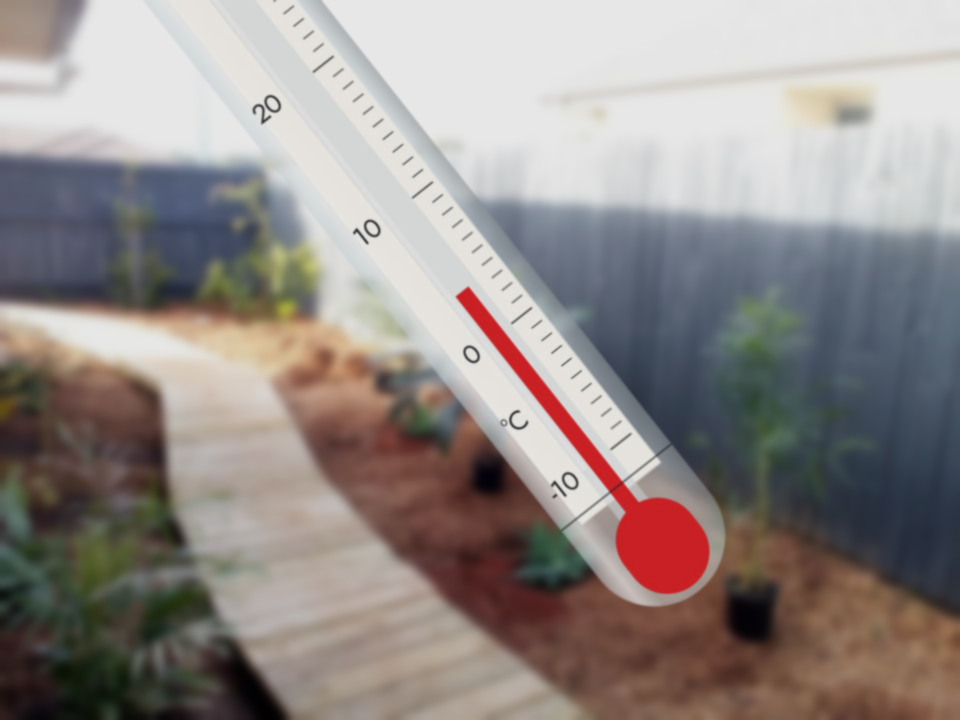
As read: 3.5 °C
